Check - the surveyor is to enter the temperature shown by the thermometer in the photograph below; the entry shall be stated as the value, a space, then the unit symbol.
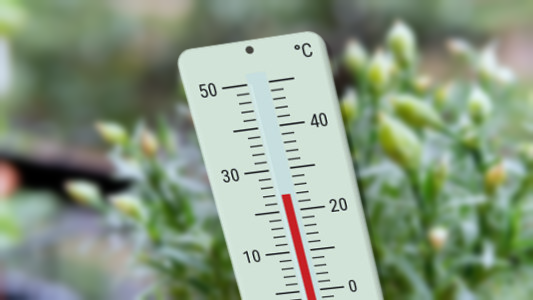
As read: 24 °C
